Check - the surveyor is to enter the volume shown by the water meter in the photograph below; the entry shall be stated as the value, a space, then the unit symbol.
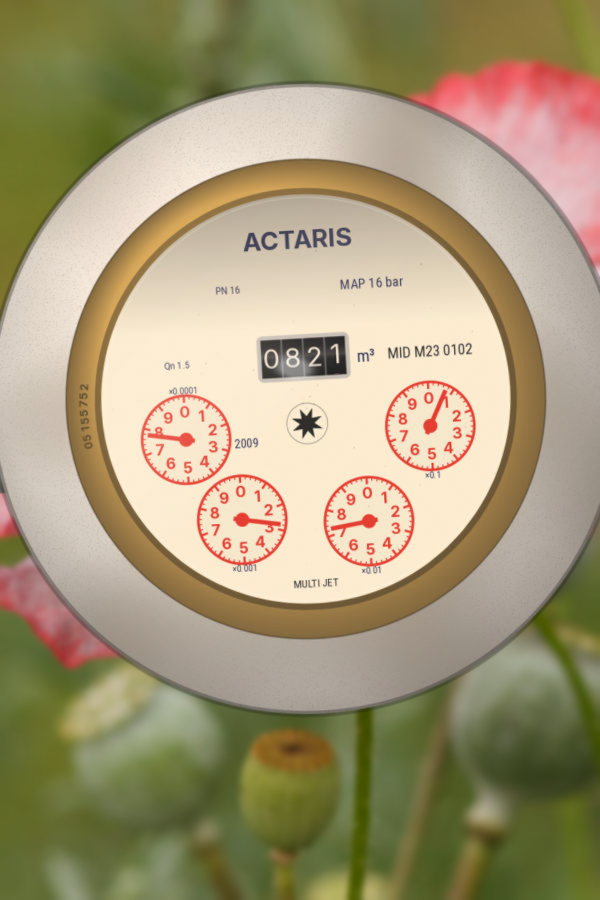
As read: 821.0727 m³
